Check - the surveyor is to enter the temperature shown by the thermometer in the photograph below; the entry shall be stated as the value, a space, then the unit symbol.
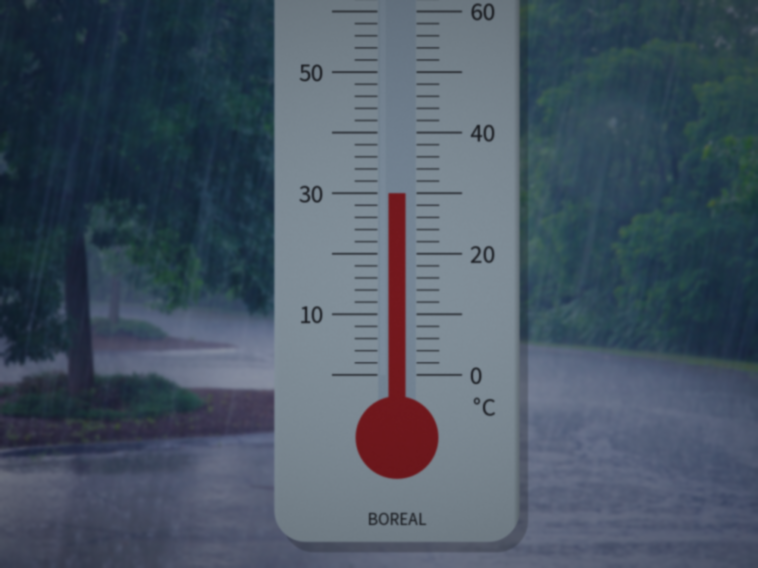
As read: 30 °C
